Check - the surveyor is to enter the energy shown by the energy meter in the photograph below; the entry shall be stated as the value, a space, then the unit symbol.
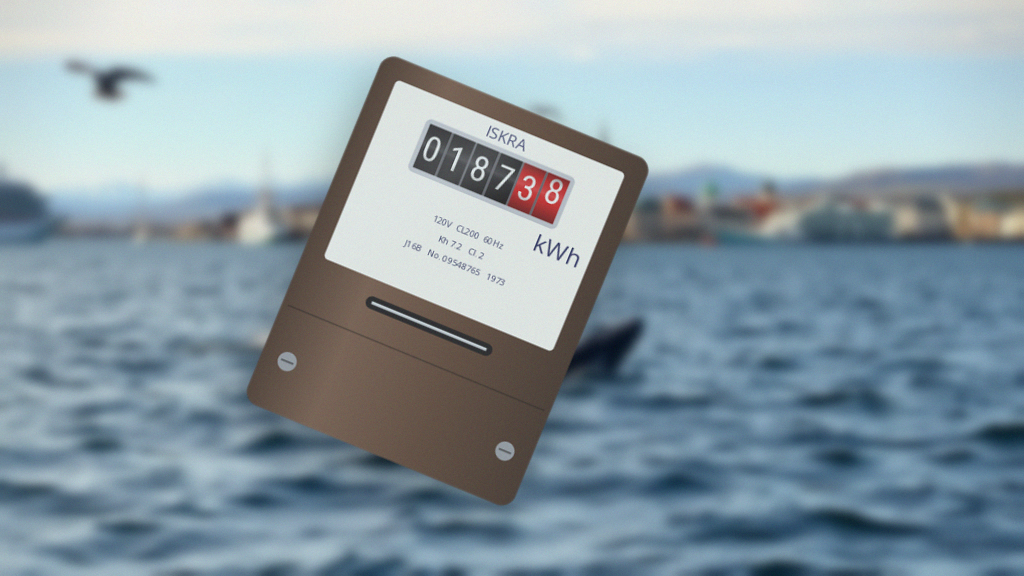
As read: 187.38 kWh
